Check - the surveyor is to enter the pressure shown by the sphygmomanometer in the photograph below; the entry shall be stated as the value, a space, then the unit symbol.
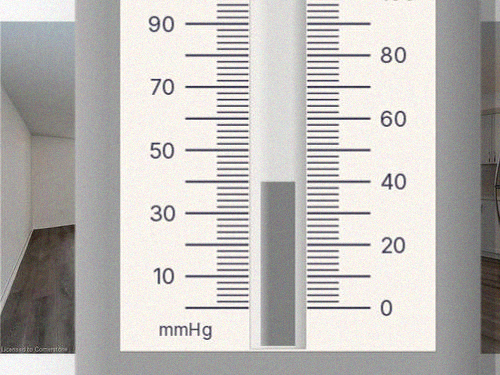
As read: 40 mmHg
